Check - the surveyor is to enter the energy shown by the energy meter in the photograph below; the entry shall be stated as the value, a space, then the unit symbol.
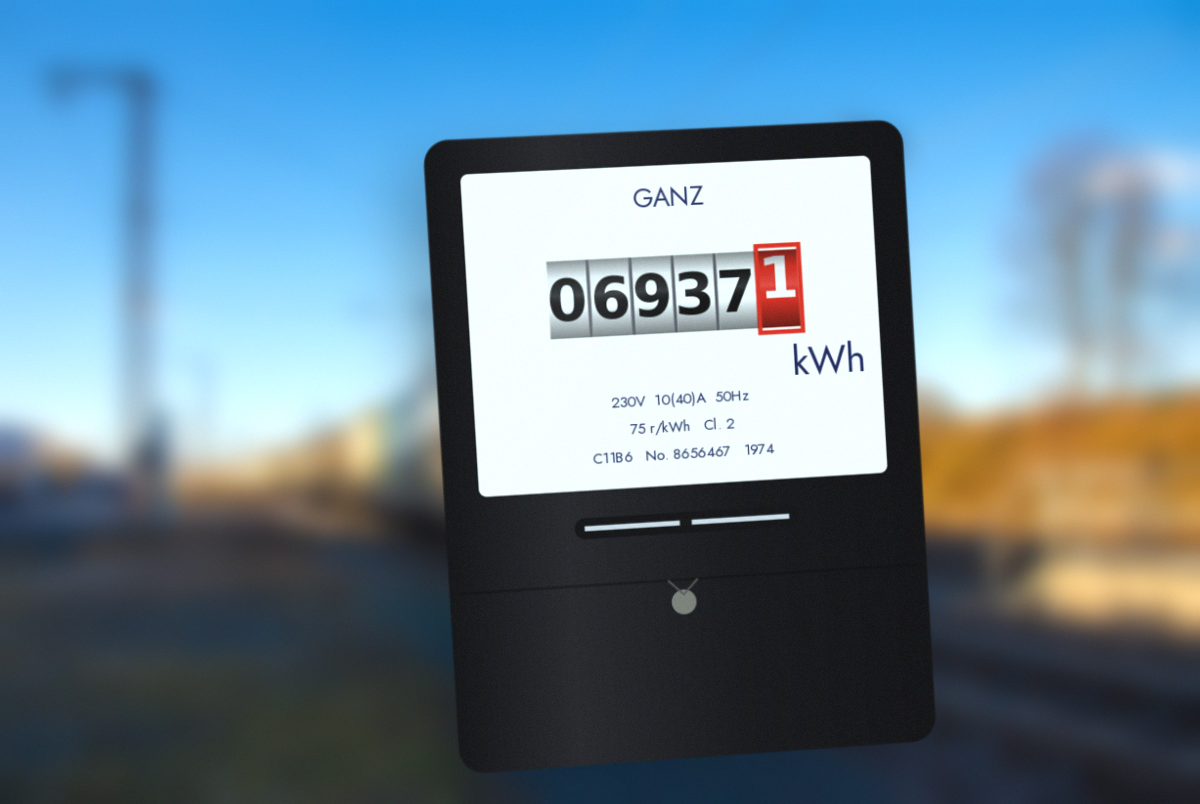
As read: 6937.1 kWh
